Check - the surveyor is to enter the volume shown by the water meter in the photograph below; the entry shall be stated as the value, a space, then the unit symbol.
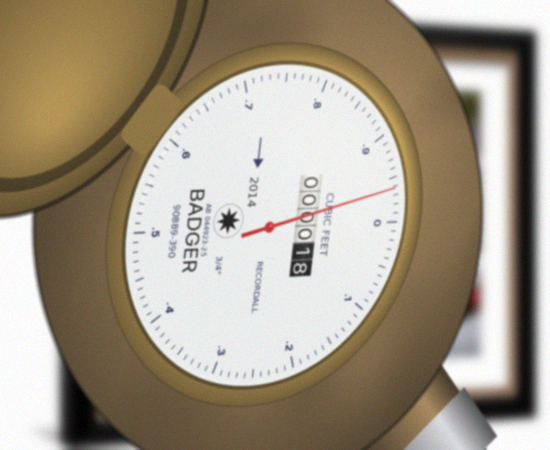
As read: 17.96 ft³
